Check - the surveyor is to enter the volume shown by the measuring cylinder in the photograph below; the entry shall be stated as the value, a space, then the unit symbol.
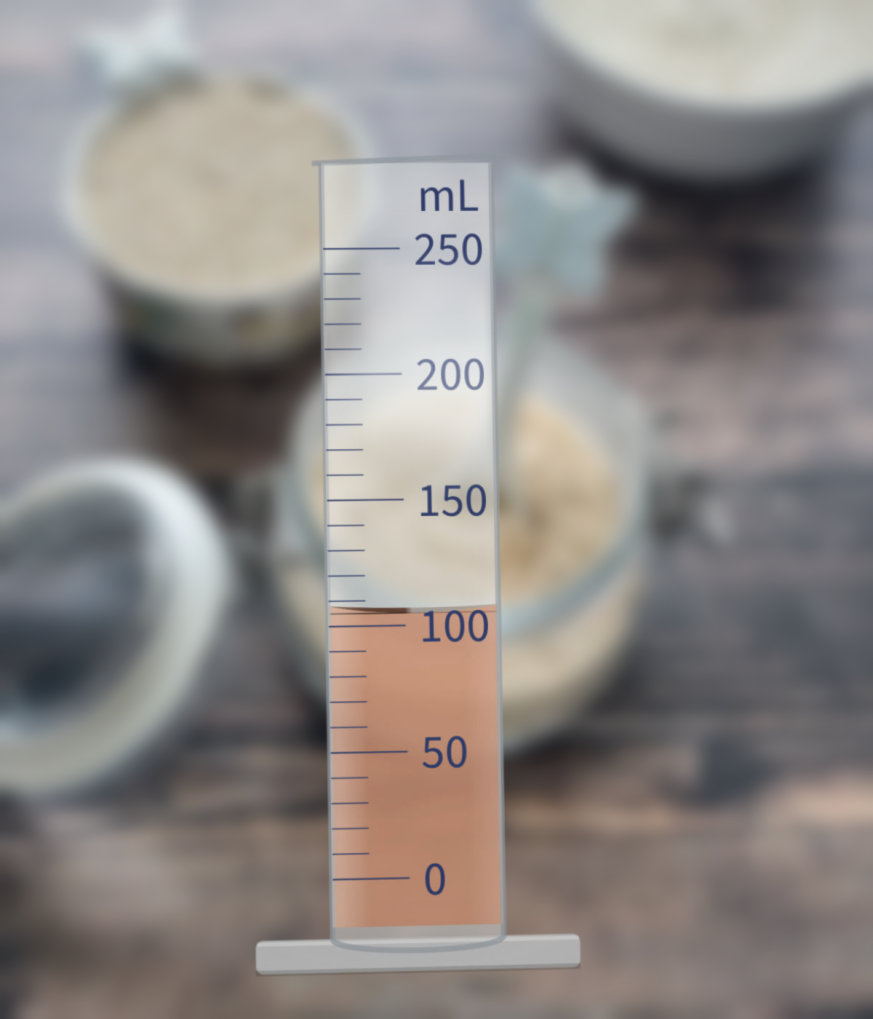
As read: 105 mL
